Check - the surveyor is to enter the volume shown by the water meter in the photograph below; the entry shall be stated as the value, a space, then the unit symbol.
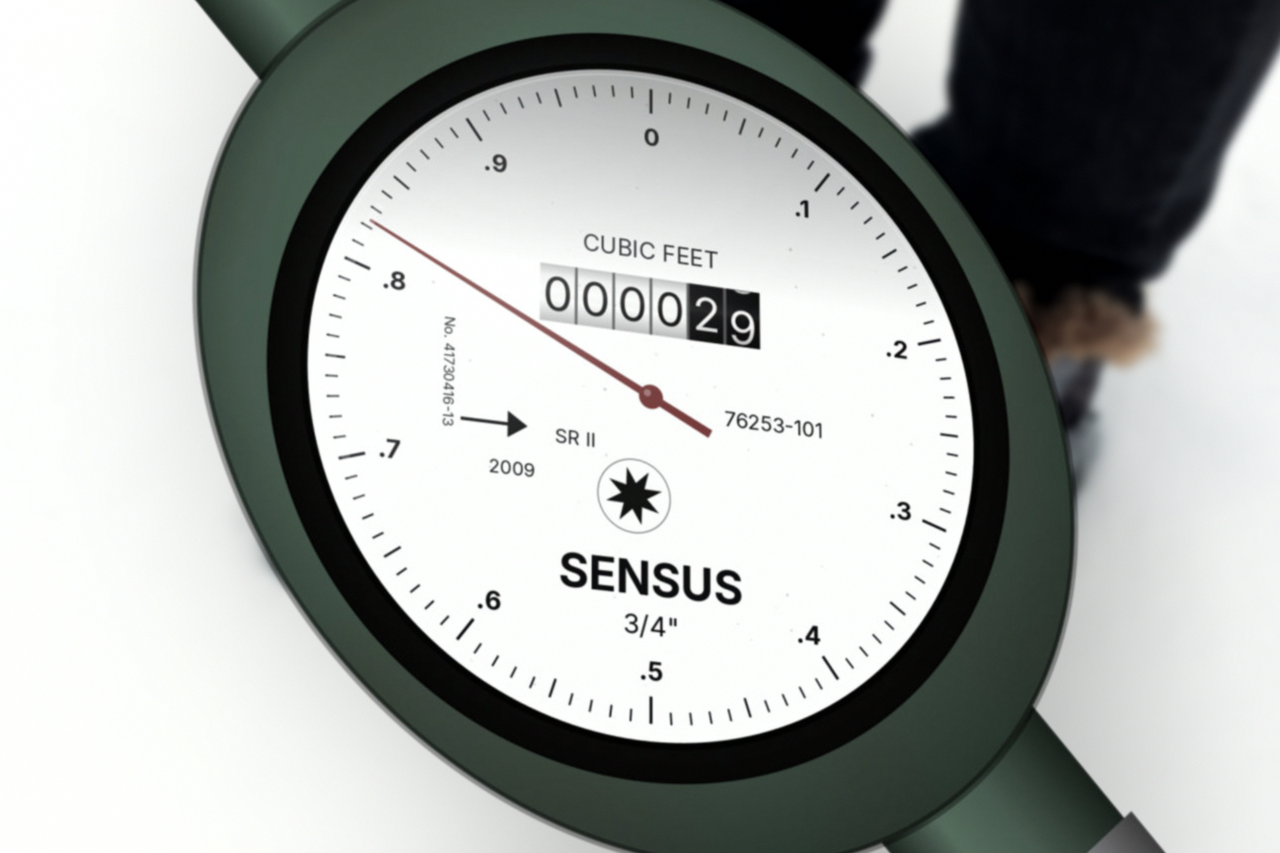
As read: 28.82 ft³
